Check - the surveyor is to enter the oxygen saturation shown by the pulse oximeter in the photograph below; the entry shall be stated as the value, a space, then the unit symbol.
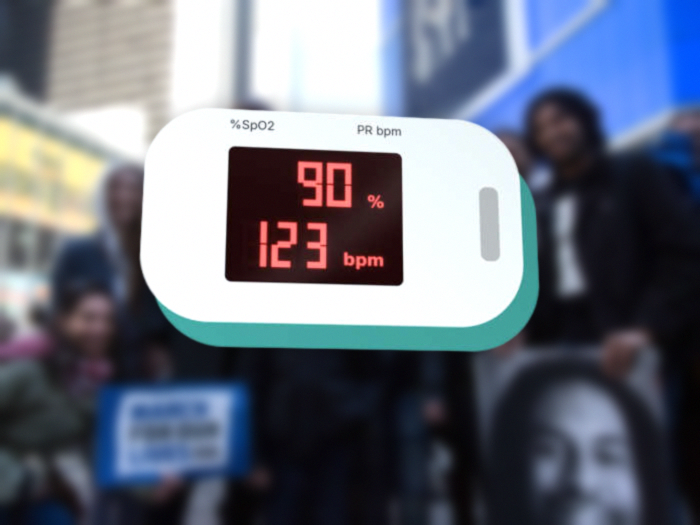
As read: 90 %
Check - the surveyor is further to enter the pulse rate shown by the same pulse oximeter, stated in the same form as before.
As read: 123 bpm
